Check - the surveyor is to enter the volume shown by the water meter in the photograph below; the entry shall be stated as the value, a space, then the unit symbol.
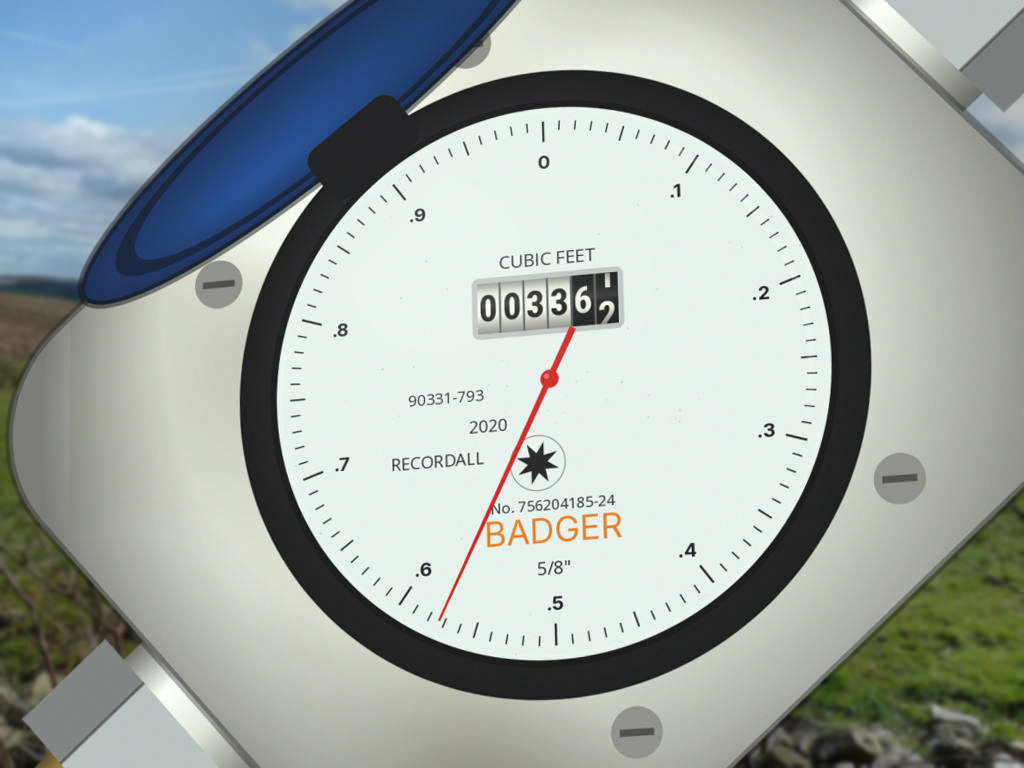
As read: 3361.57 ft³
